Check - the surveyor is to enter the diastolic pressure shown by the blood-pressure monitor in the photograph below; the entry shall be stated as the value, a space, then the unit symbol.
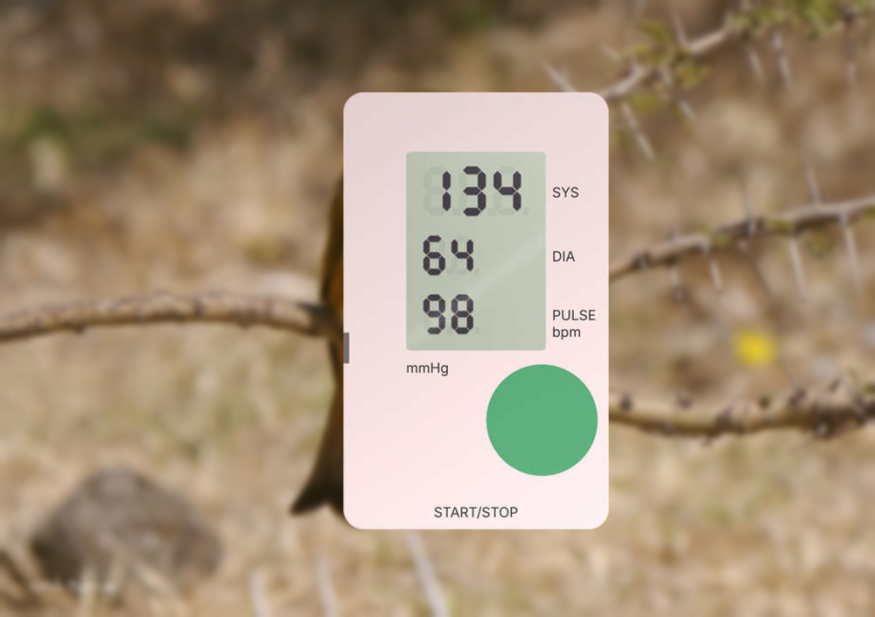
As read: 64 mmHg
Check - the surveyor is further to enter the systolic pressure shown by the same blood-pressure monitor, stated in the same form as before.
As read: 134 mmHg
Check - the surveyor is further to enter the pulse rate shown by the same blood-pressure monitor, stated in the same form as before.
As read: 98 bpm
